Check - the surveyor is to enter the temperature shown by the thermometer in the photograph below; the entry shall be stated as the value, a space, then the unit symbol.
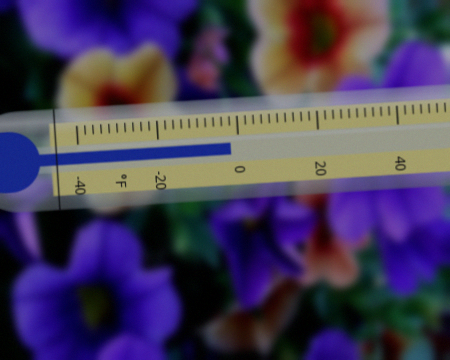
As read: -2 °F
